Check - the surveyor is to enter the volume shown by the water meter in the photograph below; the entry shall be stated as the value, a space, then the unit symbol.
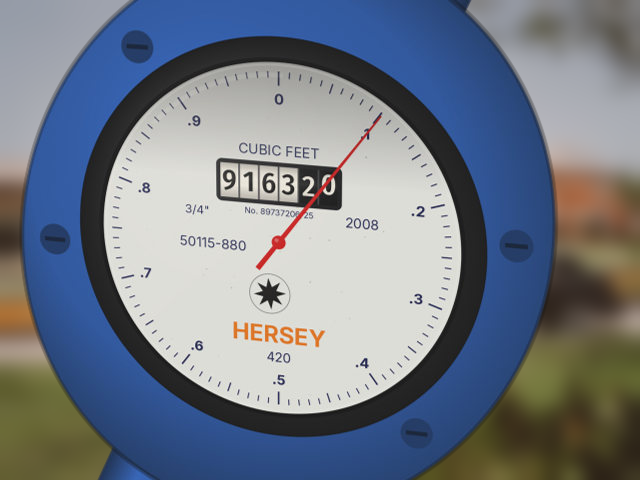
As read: 916320.10 ft³
